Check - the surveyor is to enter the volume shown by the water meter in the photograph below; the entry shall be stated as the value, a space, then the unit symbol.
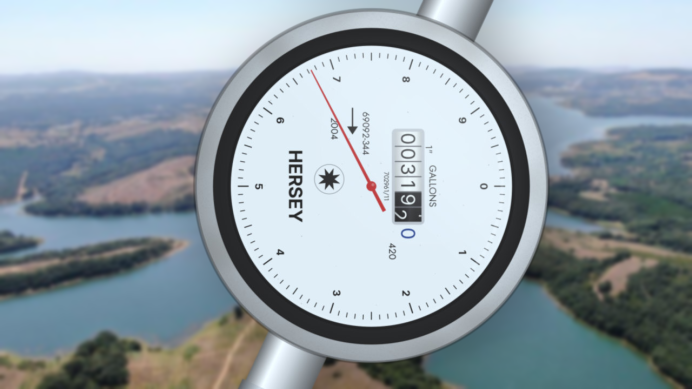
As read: 31916.7 gal
